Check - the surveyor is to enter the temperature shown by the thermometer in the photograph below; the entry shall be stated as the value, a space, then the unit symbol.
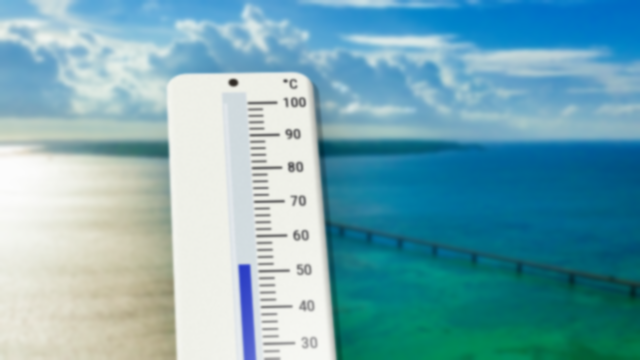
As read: 52 °C
